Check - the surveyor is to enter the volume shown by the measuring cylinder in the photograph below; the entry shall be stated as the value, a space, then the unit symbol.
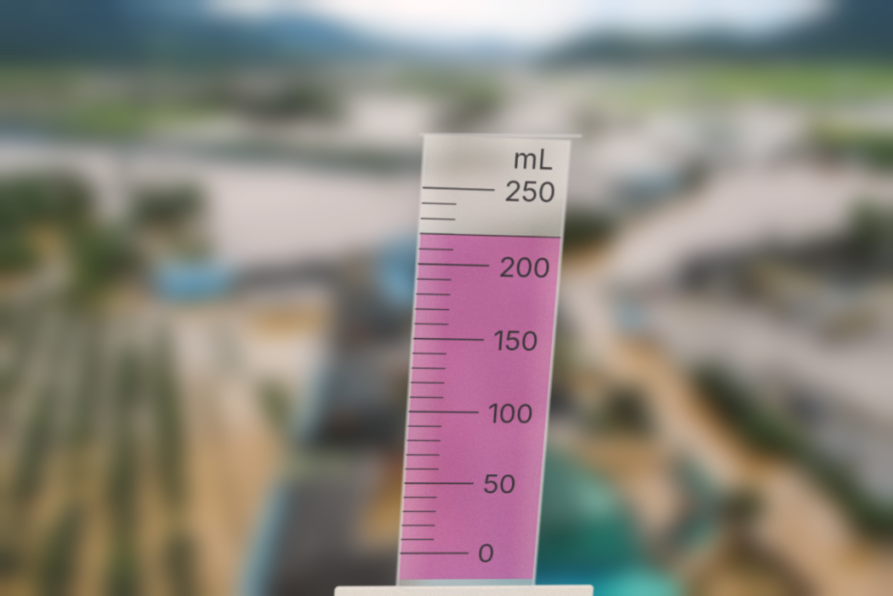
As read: 220 mL
